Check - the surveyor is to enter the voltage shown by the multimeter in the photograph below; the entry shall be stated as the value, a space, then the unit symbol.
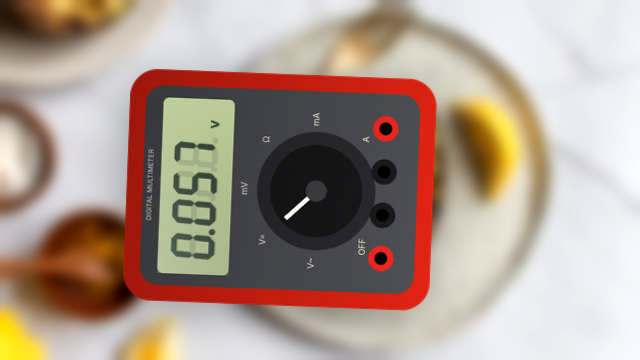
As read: 0.057 V
